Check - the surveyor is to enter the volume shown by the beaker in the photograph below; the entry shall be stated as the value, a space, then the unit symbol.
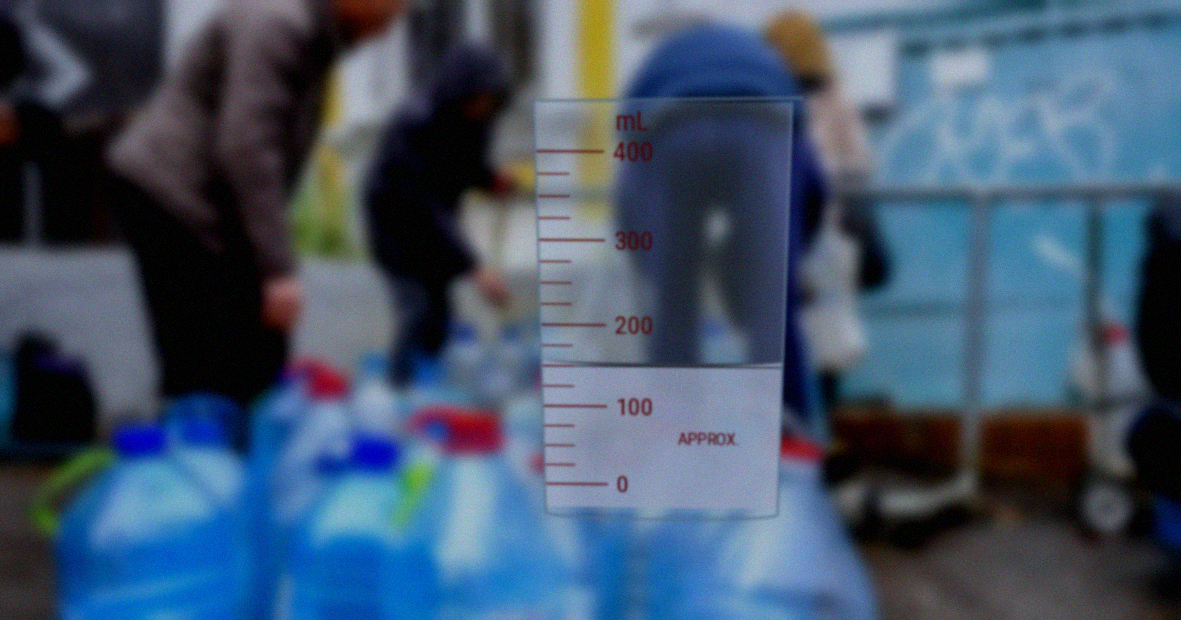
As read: 150 mL
